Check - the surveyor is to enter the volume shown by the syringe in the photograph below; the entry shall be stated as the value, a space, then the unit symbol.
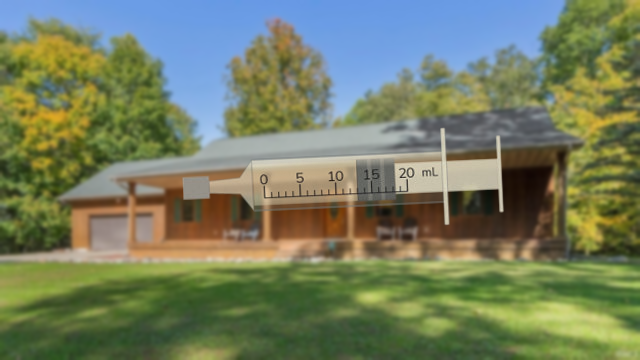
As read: 13 mL
